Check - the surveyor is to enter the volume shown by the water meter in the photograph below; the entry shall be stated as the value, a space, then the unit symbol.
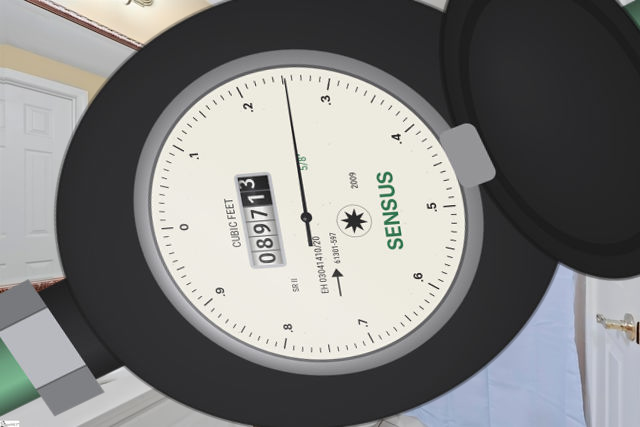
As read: 89713.25 ft³
